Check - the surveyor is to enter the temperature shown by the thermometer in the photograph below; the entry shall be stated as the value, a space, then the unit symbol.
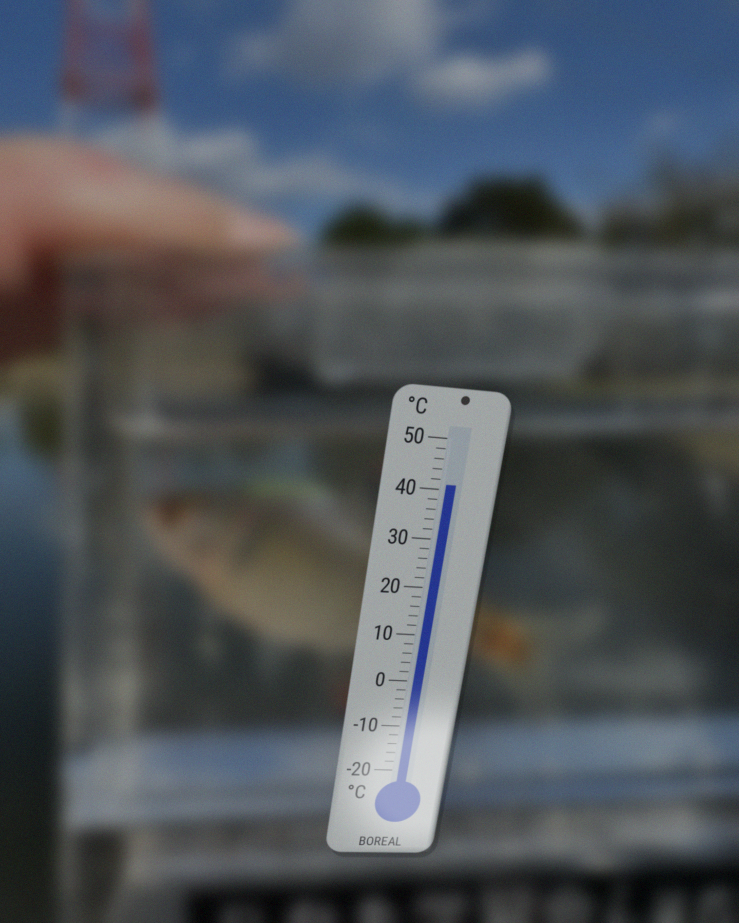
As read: 41 °C
